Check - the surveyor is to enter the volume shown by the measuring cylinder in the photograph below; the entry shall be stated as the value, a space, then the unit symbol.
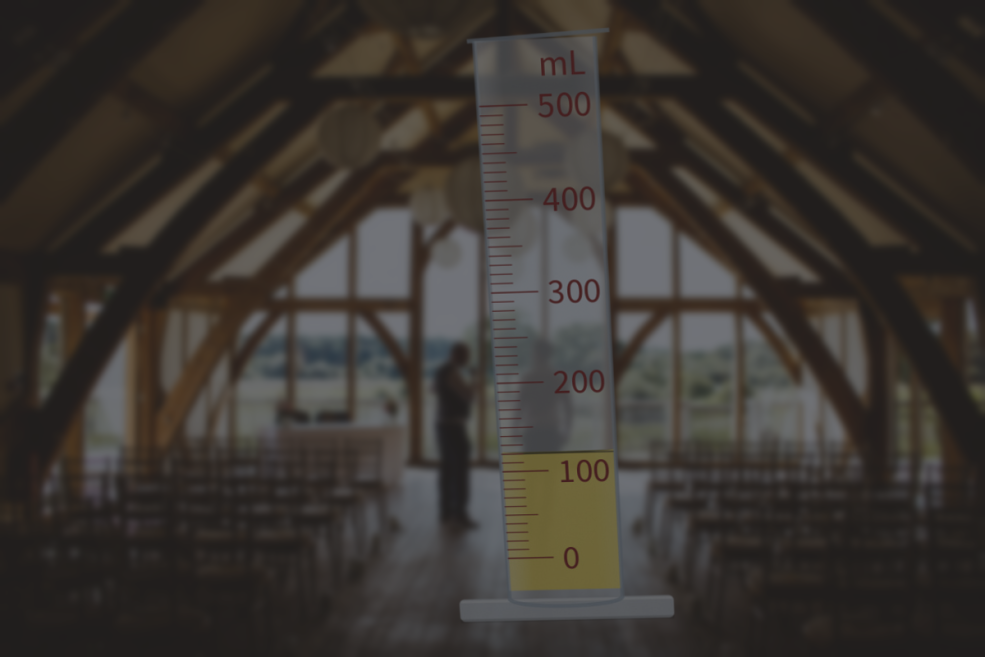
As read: 120 mL
